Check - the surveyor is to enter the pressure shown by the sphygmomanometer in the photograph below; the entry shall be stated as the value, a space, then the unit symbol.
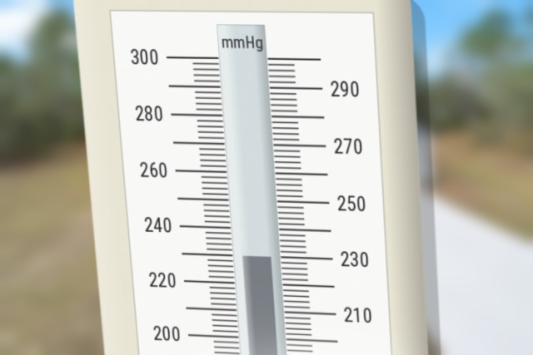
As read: 230 mmHg
